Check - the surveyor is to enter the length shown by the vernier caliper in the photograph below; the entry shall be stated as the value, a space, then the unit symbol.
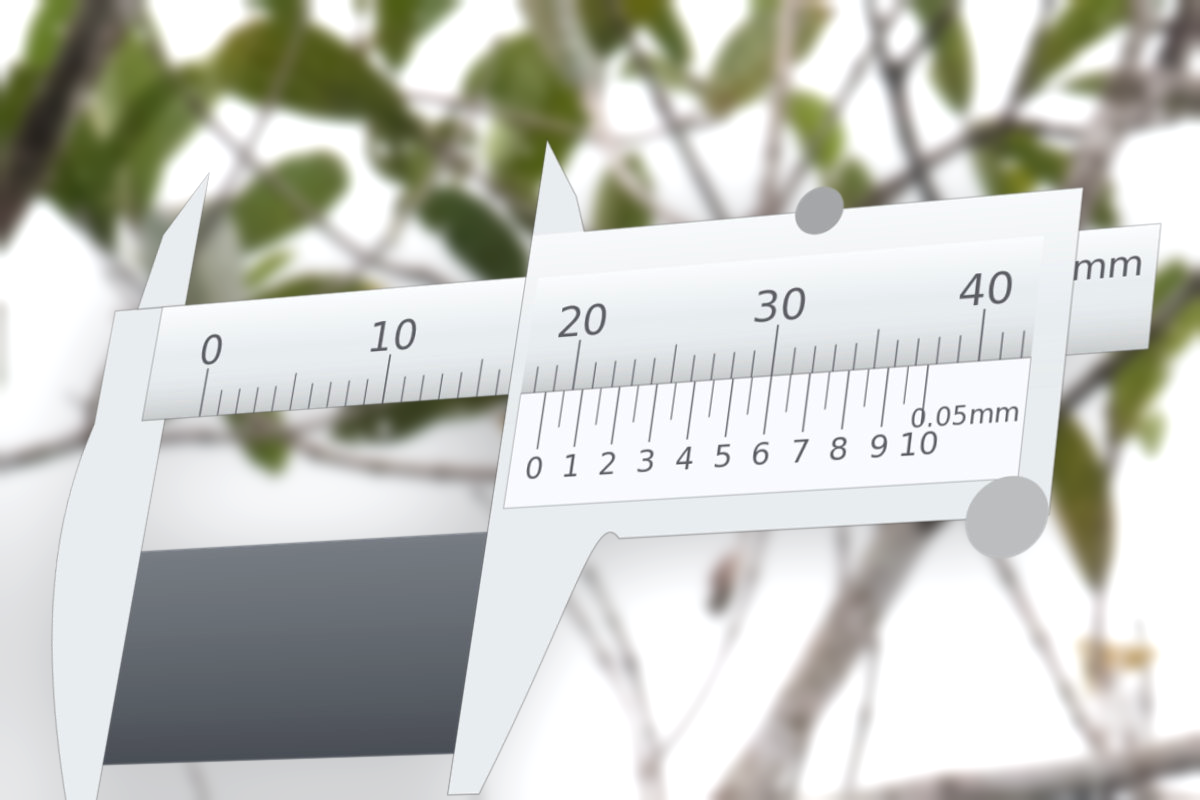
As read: 18.6 mm
